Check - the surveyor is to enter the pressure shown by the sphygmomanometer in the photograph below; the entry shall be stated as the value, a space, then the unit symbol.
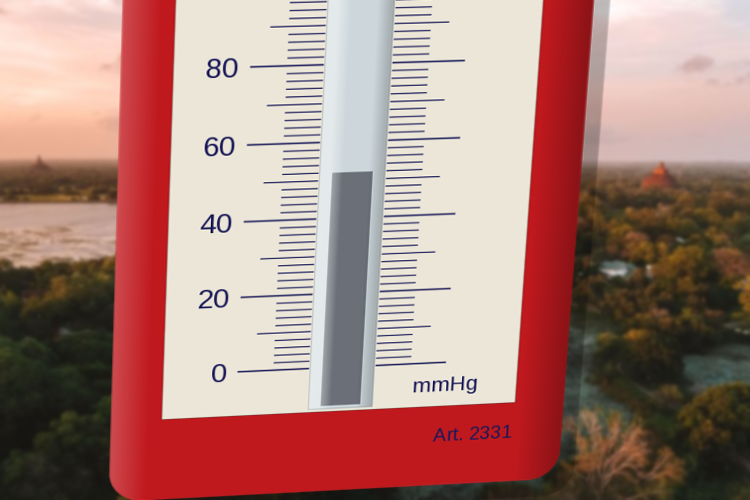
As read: 52 mmHg
